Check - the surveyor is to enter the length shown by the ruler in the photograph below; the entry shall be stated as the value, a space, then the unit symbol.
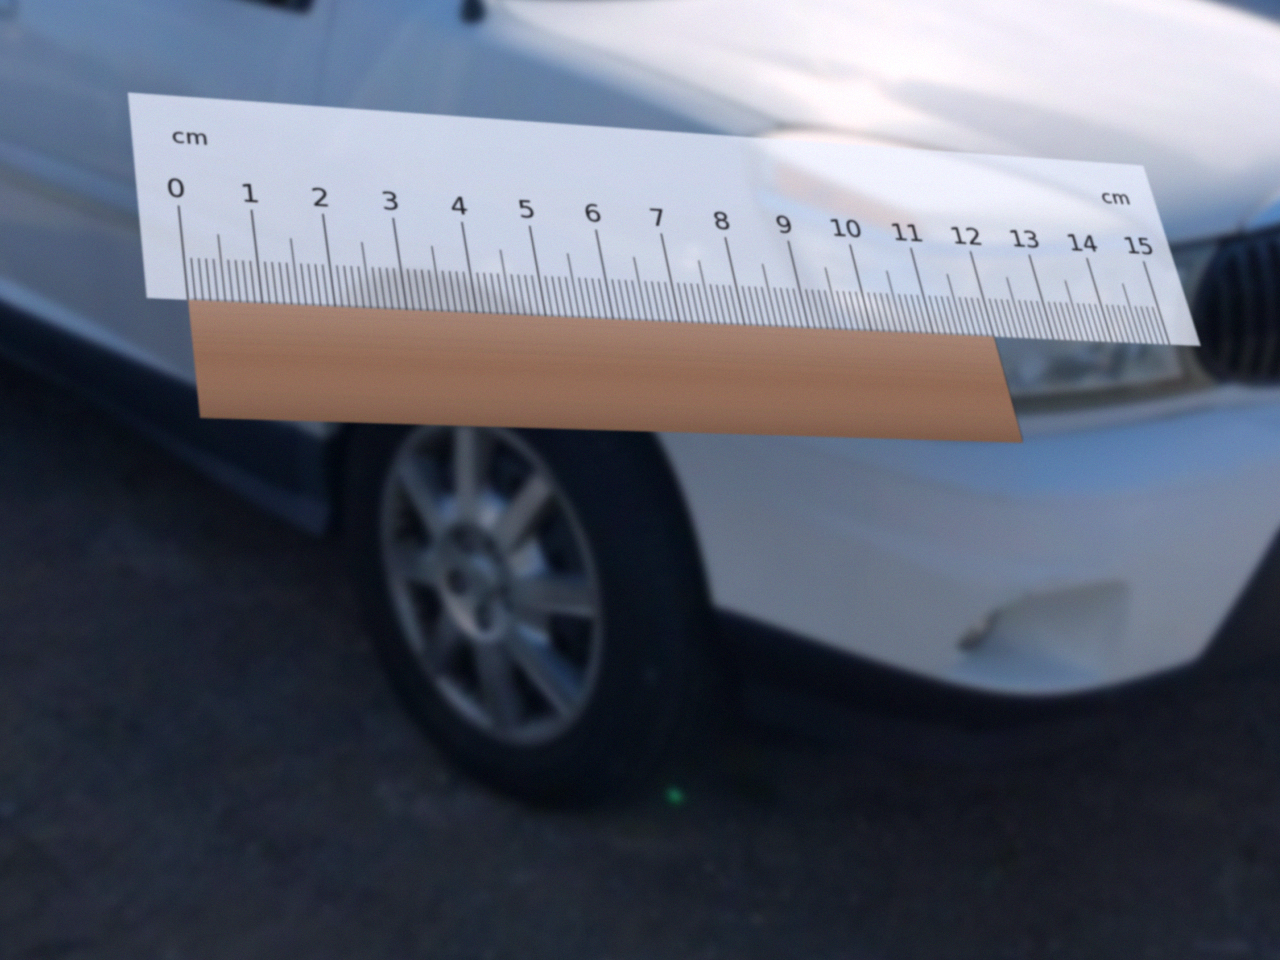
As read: 12 cm
